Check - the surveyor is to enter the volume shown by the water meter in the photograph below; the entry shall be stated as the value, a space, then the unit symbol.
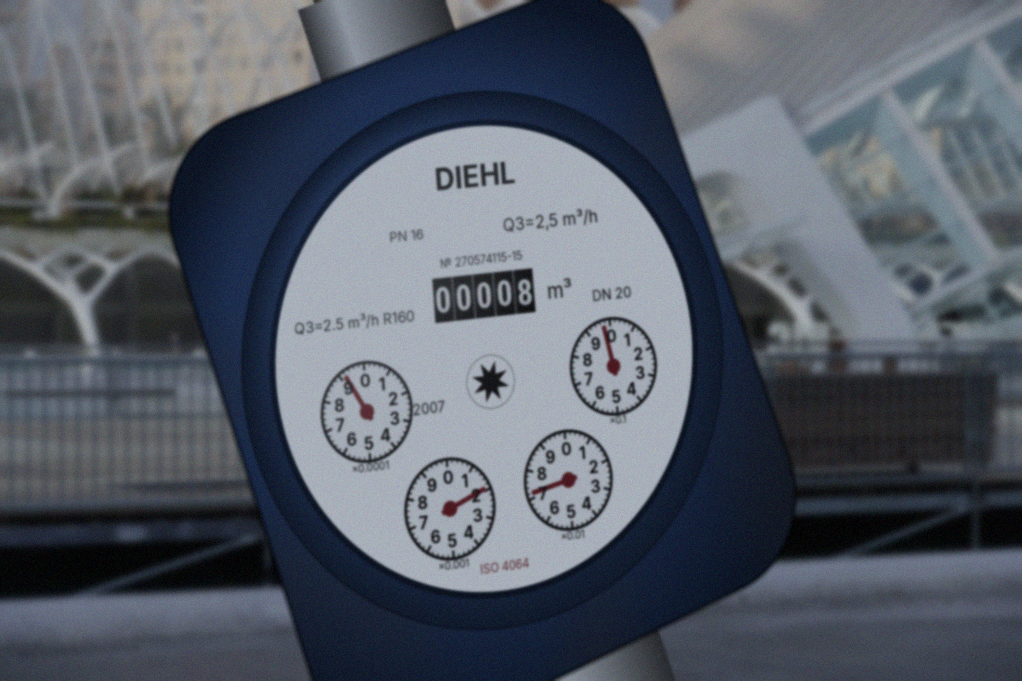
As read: 7.9719 m³
